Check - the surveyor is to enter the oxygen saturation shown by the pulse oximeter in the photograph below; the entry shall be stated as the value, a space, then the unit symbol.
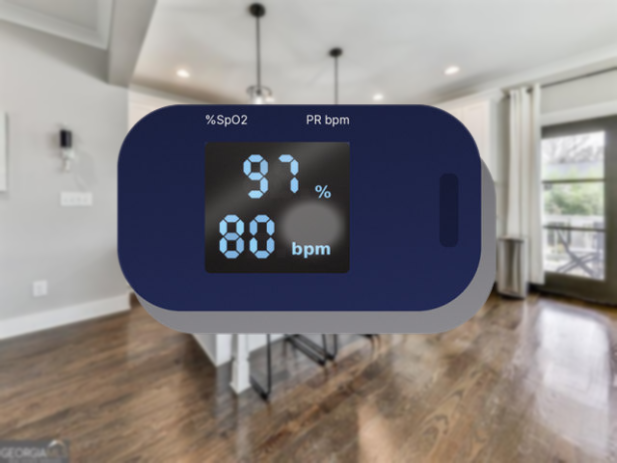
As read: 97 %
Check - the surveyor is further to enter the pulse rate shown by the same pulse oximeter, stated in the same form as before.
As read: 80 bpm
